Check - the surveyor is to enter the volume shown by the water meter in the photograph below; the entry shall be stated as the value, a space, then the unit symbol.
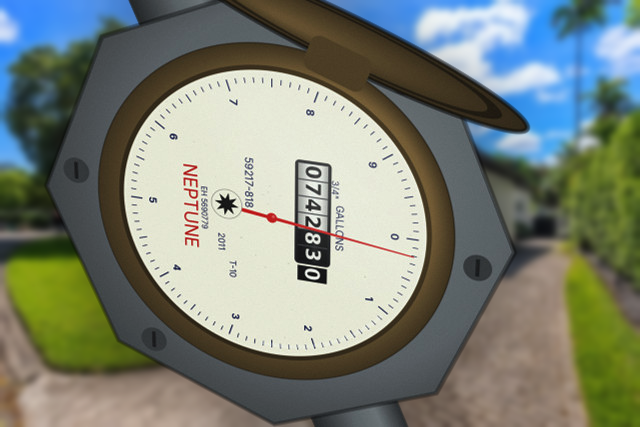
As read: 742830.2 gal
